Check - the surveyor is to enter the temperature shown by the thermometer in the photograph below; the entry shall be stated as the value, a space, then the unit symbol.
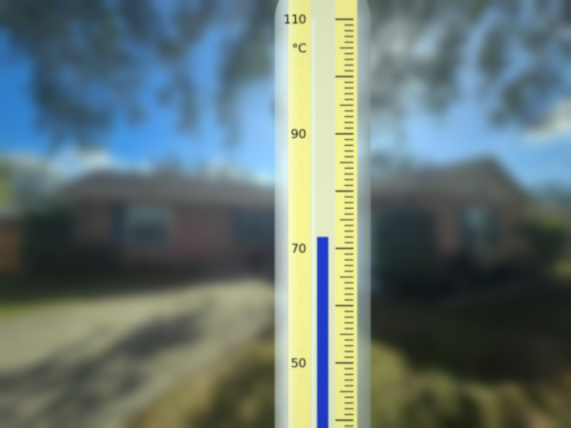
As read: 72 °C
